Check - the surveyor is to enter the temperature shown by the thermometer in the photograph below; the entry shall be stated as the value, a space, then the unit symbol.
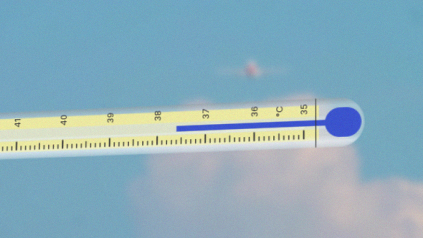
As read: 37.6 °C
